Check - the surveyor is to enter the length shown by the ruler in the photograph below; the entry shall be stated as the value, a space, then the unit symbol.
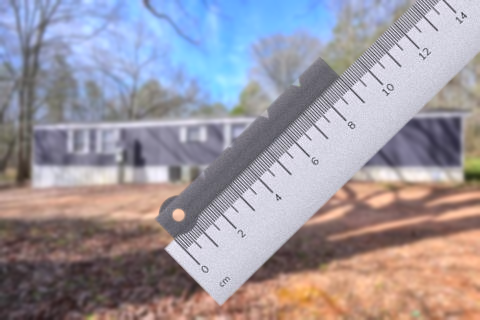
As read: 9 cm
